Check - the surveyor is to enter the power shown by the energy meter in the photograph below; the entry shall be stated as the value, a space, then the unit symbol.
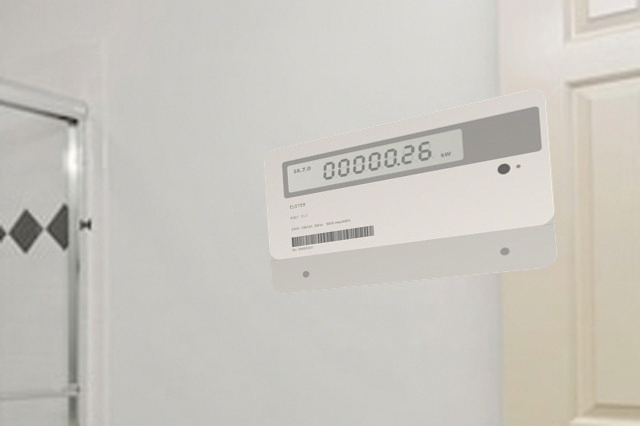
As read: 0.26 kW
